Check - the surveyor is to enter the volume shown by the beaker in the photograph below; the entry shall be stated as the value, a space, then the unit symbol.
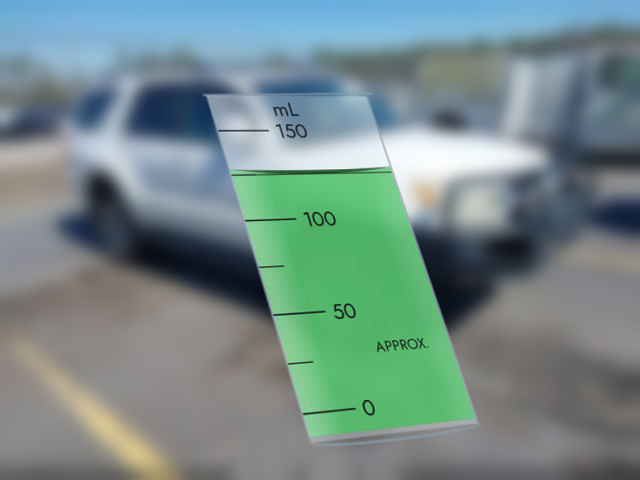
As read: 125 mL
